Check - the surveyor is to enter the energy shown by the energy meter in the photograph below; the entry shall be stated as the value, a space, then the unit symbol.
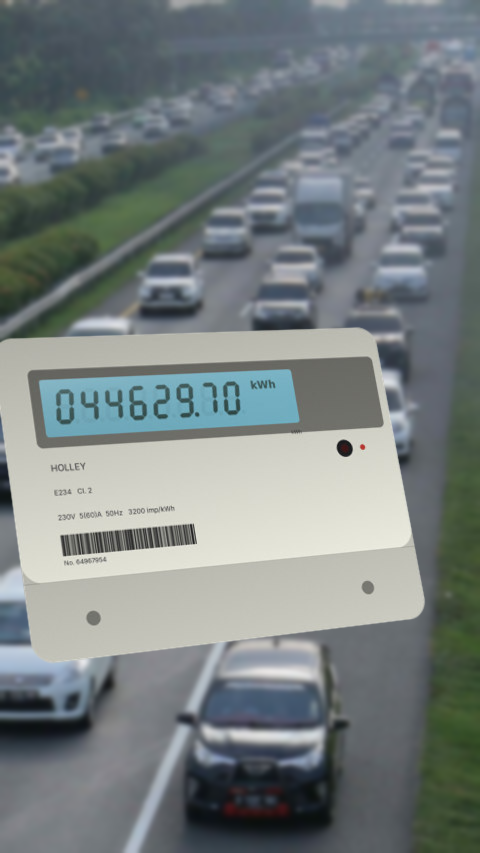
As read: 44629.70 kWh
